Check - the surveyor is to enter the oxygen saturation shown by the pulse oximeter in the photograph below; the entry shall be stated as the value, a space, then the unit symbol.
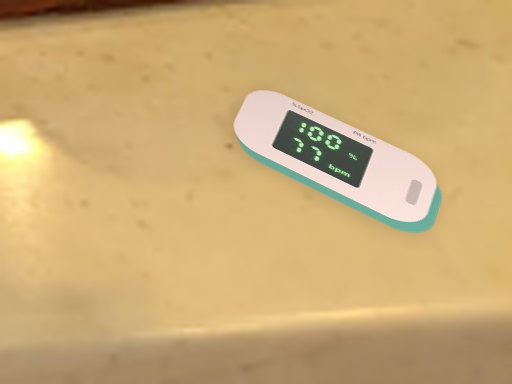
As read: 100 %
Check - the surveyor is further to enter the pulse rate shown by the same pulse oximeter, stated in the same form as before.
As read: 77 bpm
